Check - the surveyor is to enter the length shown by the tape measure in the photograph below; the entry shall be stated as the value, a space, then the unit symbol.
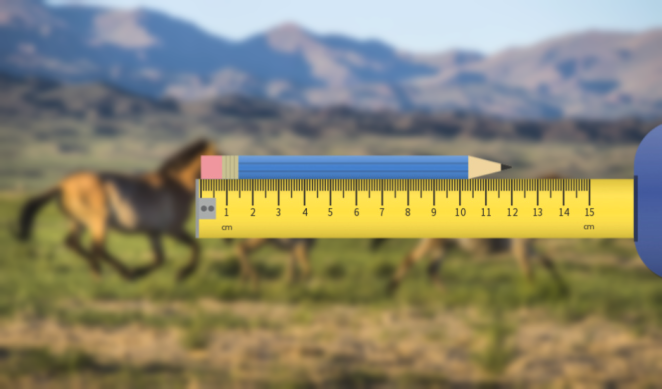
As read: 12 cm
